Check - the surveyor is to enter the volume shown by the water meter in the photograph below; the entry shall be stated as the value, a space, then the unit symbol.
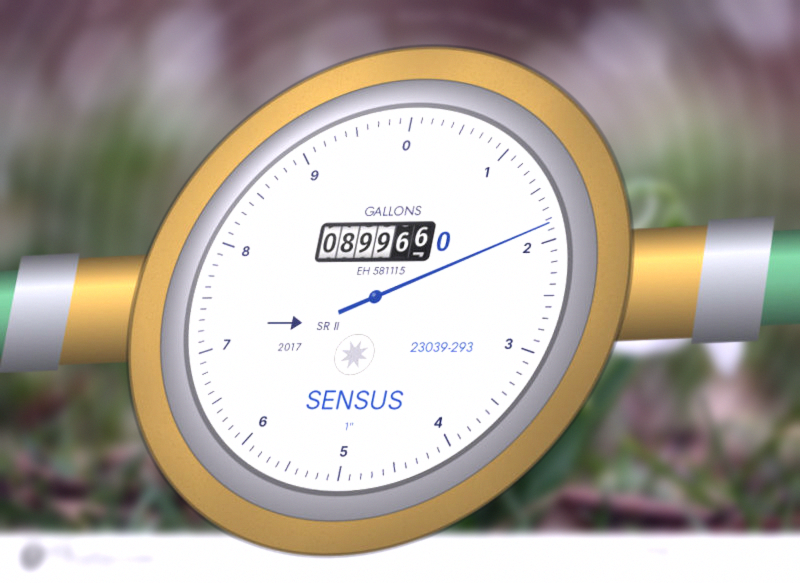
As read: 899661.8 gal
